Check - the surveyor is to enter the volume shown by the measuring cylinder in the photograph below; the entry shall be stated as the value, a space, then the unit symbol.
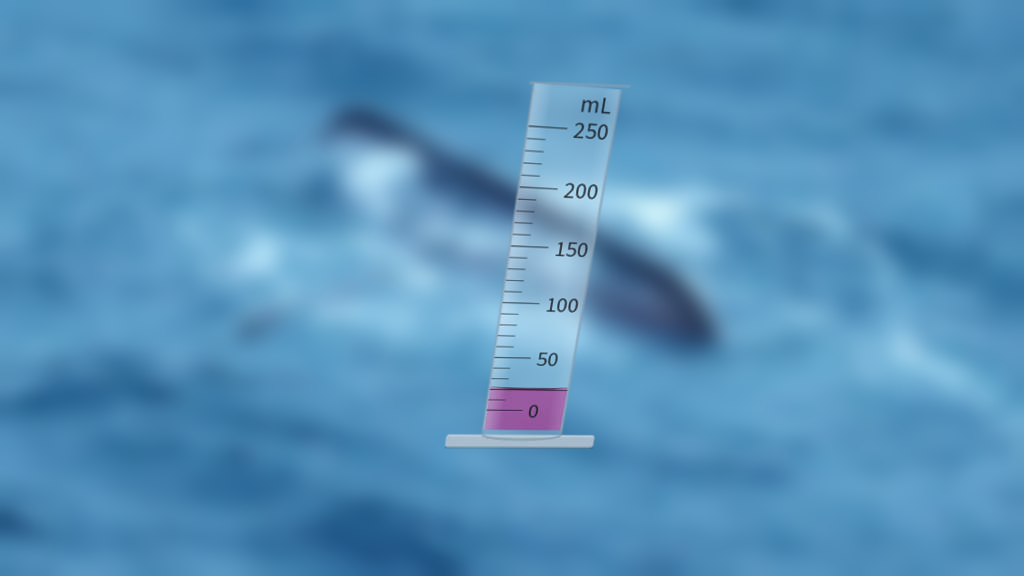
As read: 20 mL
